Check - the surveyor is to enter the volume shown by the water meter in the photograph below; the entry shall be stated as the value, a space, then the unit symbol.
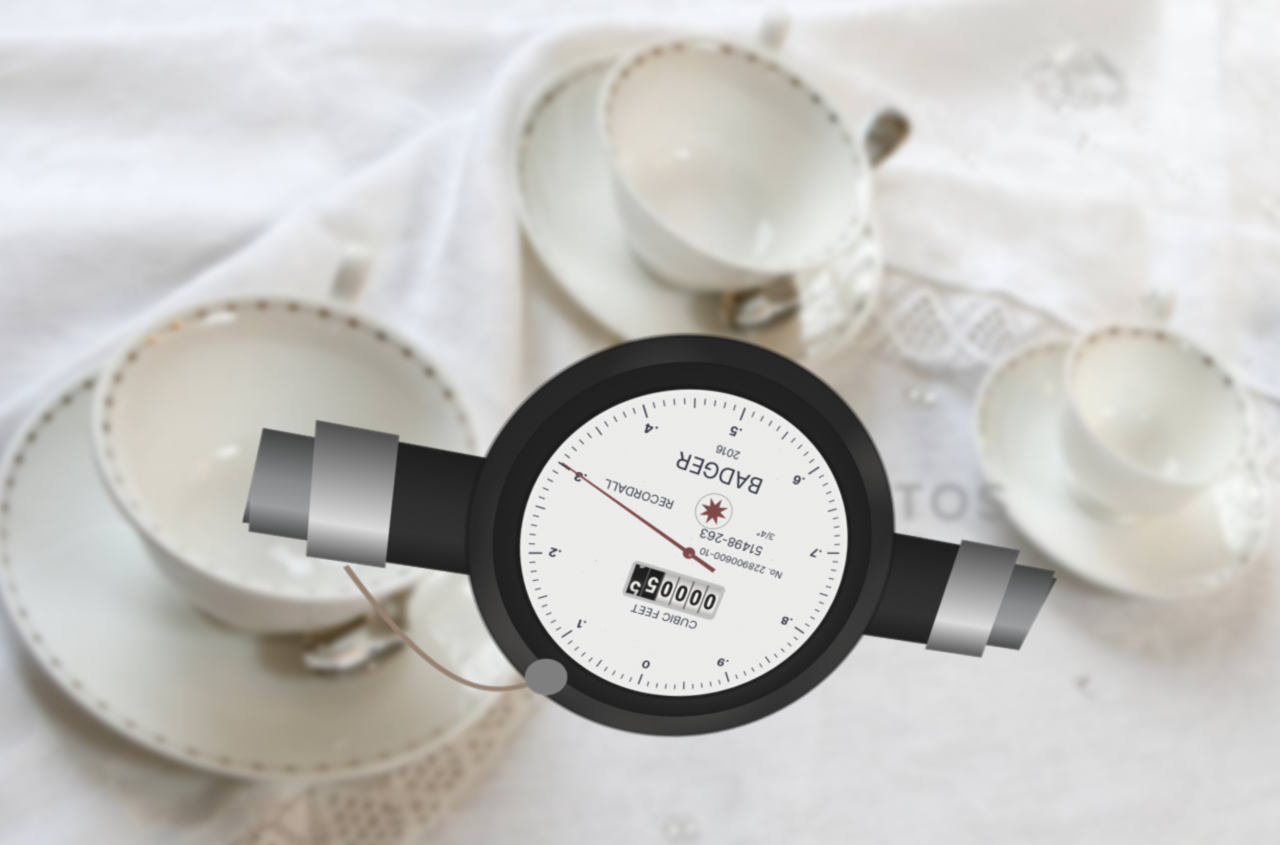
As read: 55.30 ft³
